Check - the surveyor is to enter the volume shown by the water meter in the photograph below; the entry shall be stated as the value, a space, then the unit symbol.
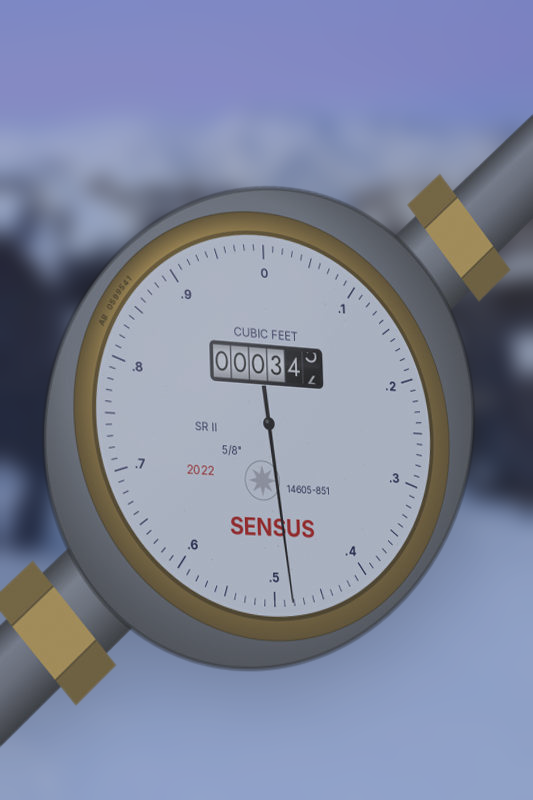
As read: 345.48 ft³
